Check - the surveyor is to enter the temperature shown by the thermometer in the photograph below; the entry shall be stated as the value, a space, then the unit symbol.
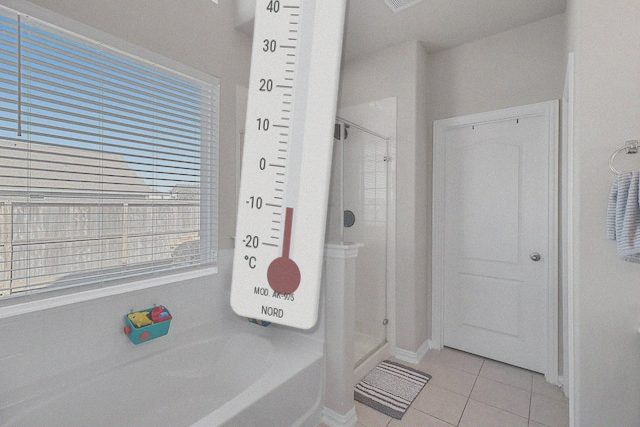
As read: -10 °C
